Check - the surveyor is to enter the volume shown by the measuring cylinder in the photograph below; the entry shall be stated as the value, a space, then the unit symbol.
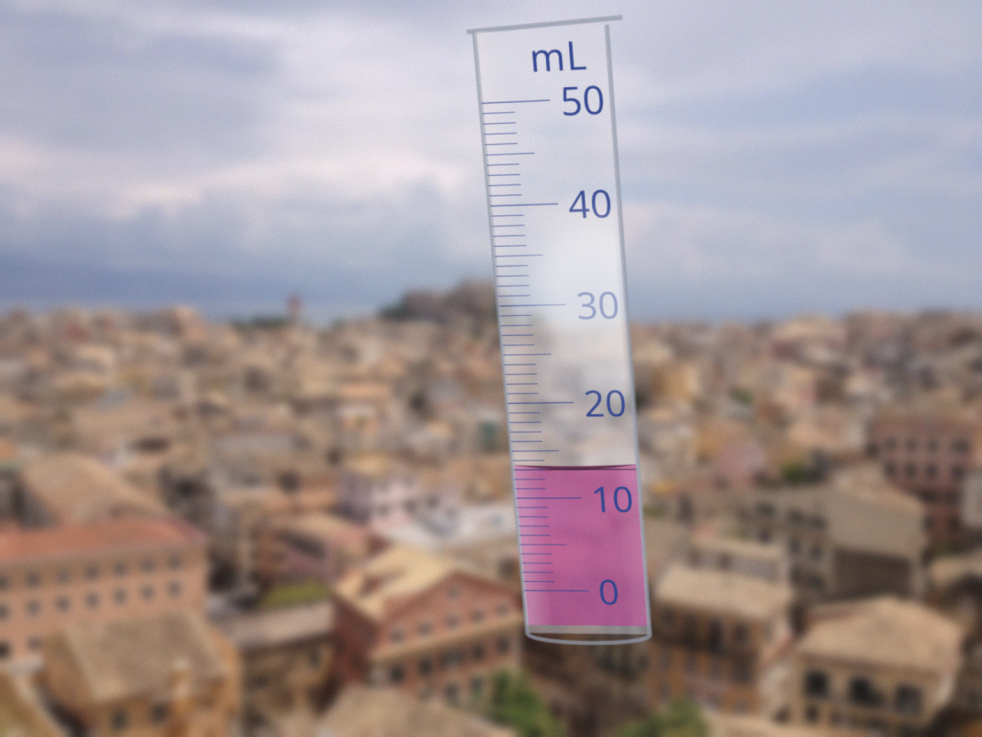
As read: 13 mL
